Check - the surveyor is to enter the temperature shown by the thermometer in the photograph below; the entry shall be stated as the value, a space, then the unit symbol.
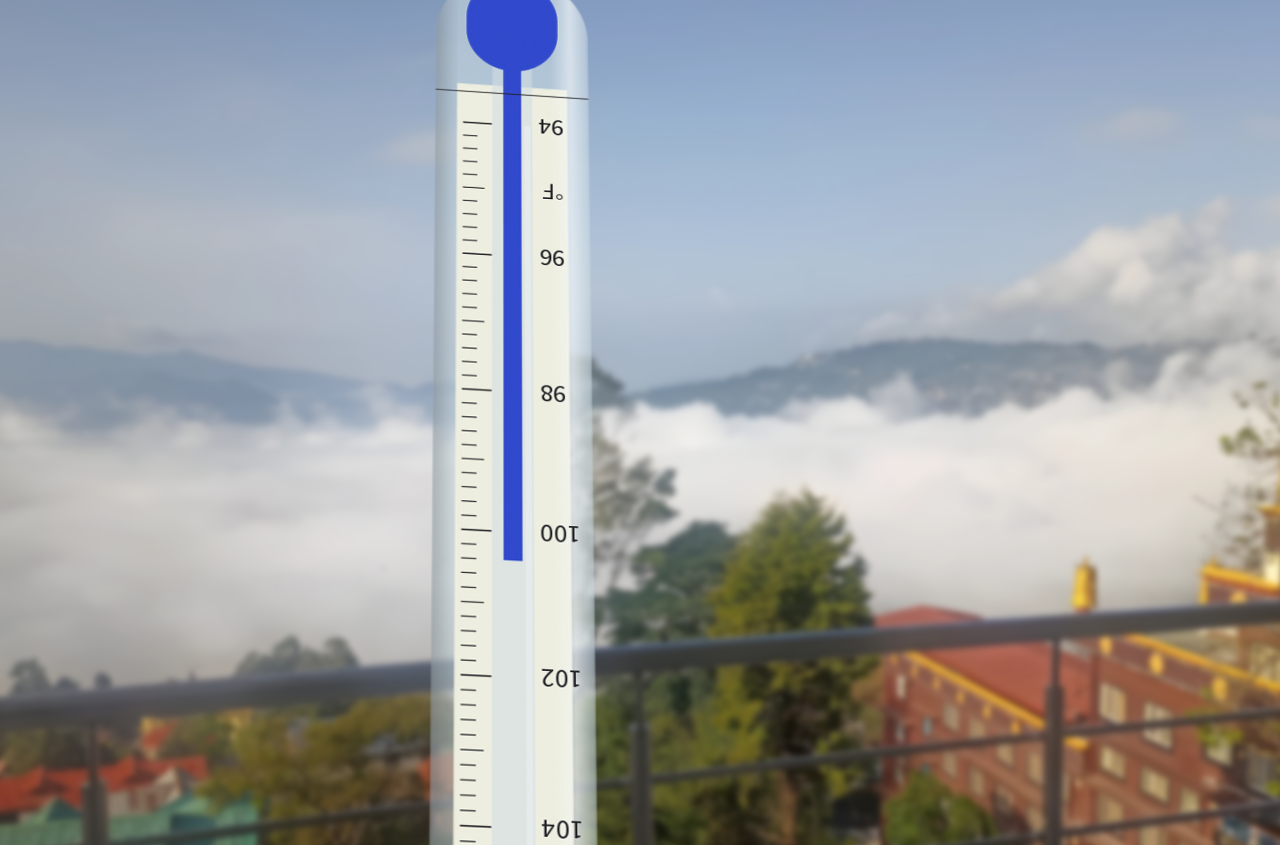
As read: 100.4 °F
